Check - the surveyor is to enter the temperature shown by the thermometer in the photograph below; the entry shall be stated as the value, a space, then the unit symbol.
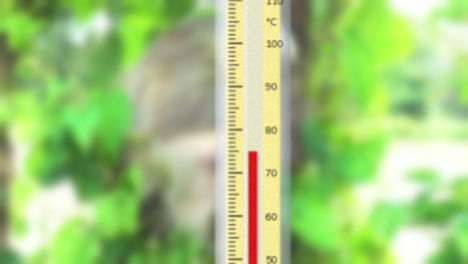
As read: 75 °C
